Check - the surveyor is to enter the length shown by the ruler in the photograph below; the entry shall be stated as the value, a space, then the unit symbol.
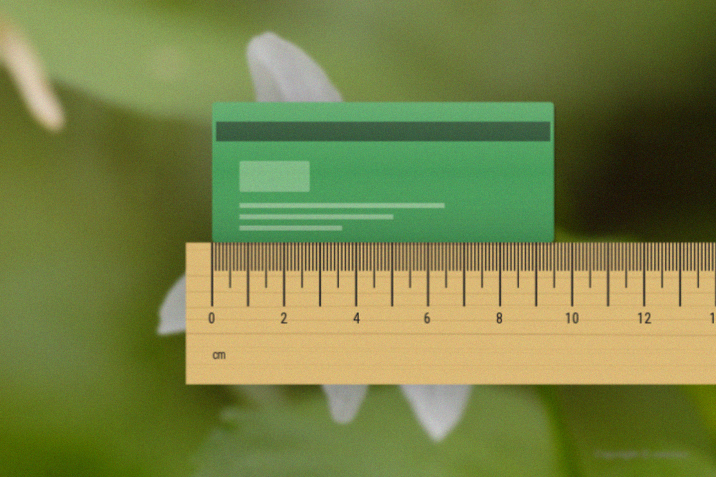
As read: 9.5 cm
